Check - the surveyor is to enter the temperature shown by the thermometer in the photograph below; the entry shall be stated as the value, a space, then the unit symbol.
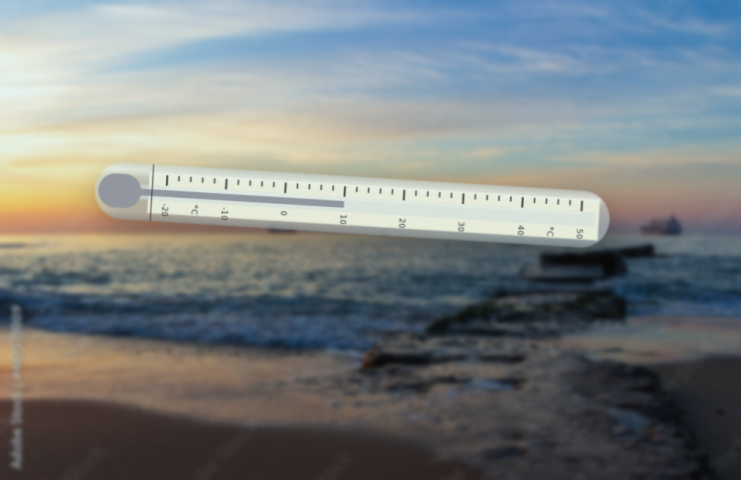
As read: 10 °C
